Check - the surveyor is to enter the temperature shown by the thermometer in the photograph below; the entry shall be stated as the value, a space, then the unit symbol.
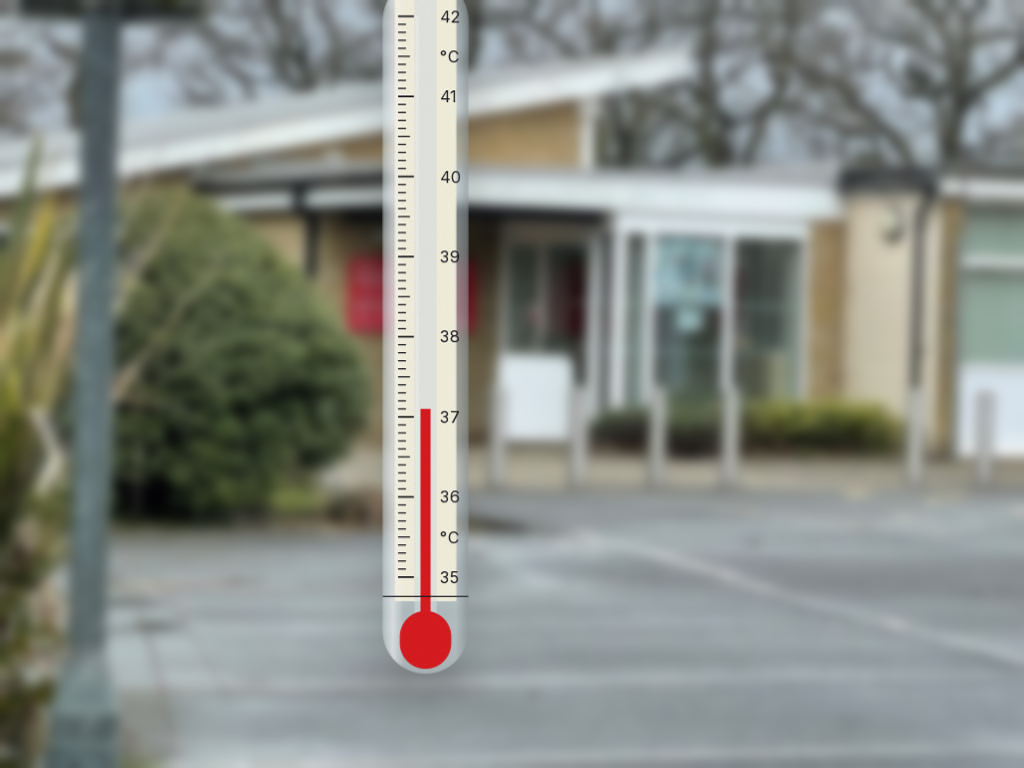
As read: 37.1 °C
